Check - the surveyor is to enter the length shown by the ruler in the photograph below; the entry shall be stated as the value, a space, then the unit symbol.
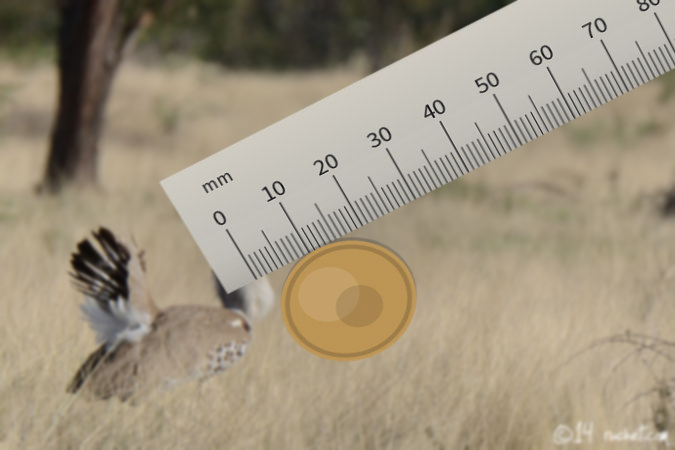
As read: 23 mm
